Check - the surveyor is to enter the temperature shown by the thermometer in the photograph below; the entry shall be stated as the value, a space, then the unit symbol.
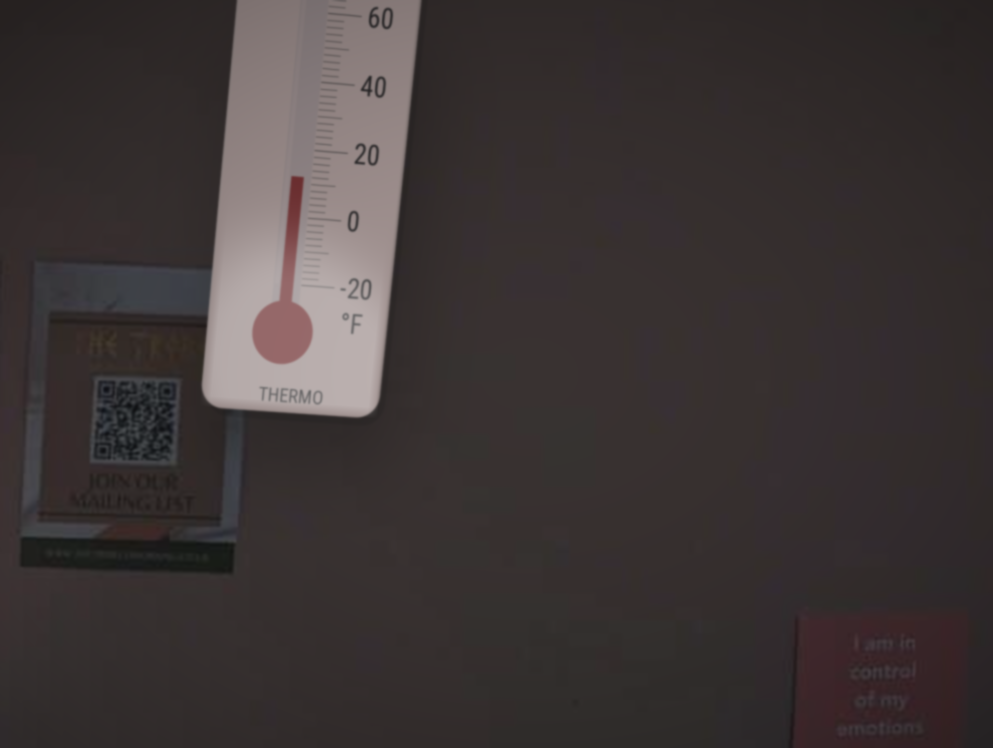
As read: 12 °F
